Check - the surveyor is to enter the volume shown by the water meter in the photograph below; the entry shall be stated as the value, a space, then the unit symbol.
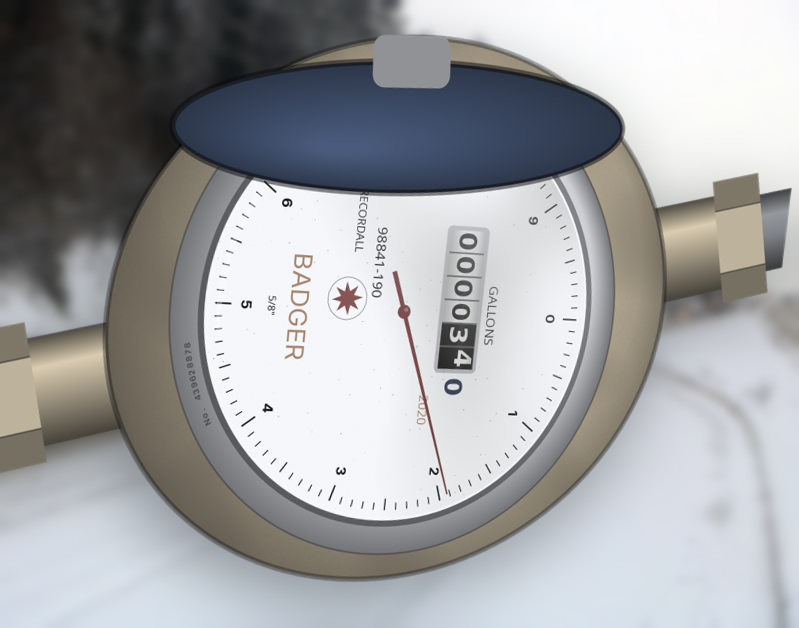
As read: 341.9 gal
